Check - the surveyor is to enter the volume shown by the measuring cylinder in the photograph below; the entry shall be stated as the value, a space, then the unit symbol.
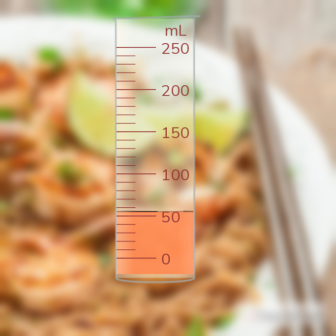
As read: 55 mL
